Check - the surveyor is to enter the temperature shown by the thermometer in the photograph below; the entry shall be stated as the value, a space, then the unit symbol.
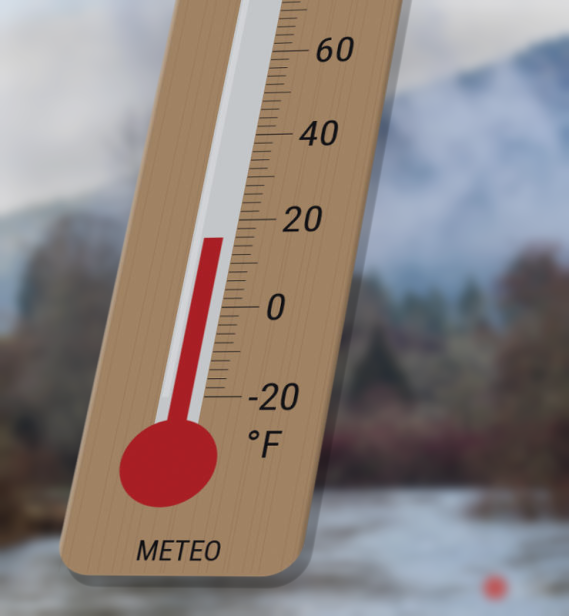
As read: 16 °F
